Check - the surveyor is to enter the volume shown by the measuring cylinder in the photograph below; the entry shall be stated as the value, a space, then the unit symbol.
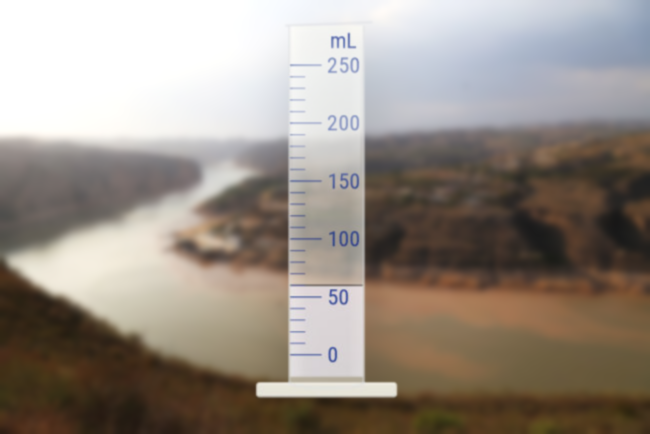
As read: 60 mL
